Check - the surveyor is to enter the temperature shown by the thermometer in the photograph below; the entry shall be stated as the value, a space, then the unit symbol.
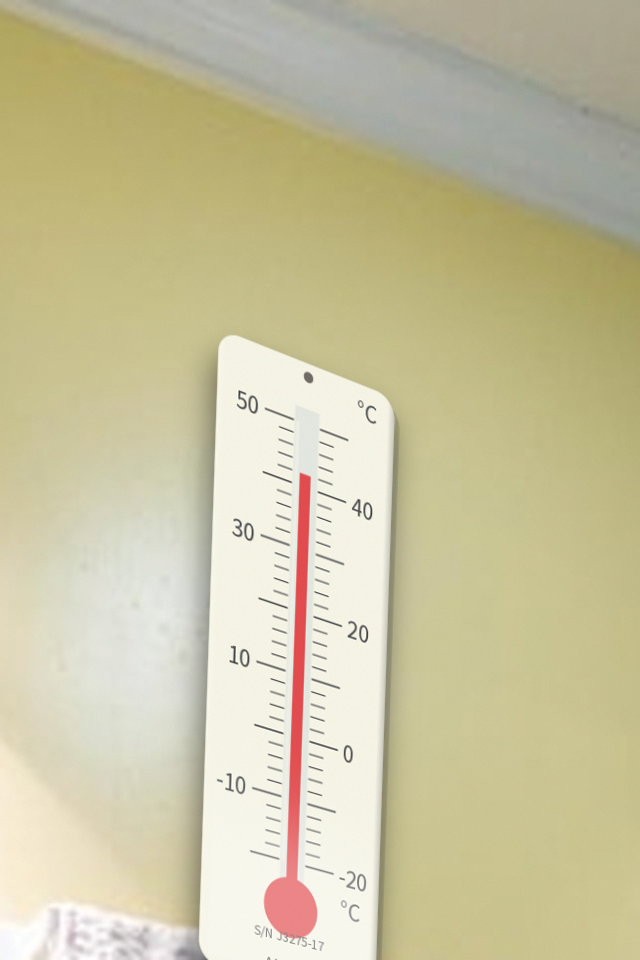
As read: 42 °C
